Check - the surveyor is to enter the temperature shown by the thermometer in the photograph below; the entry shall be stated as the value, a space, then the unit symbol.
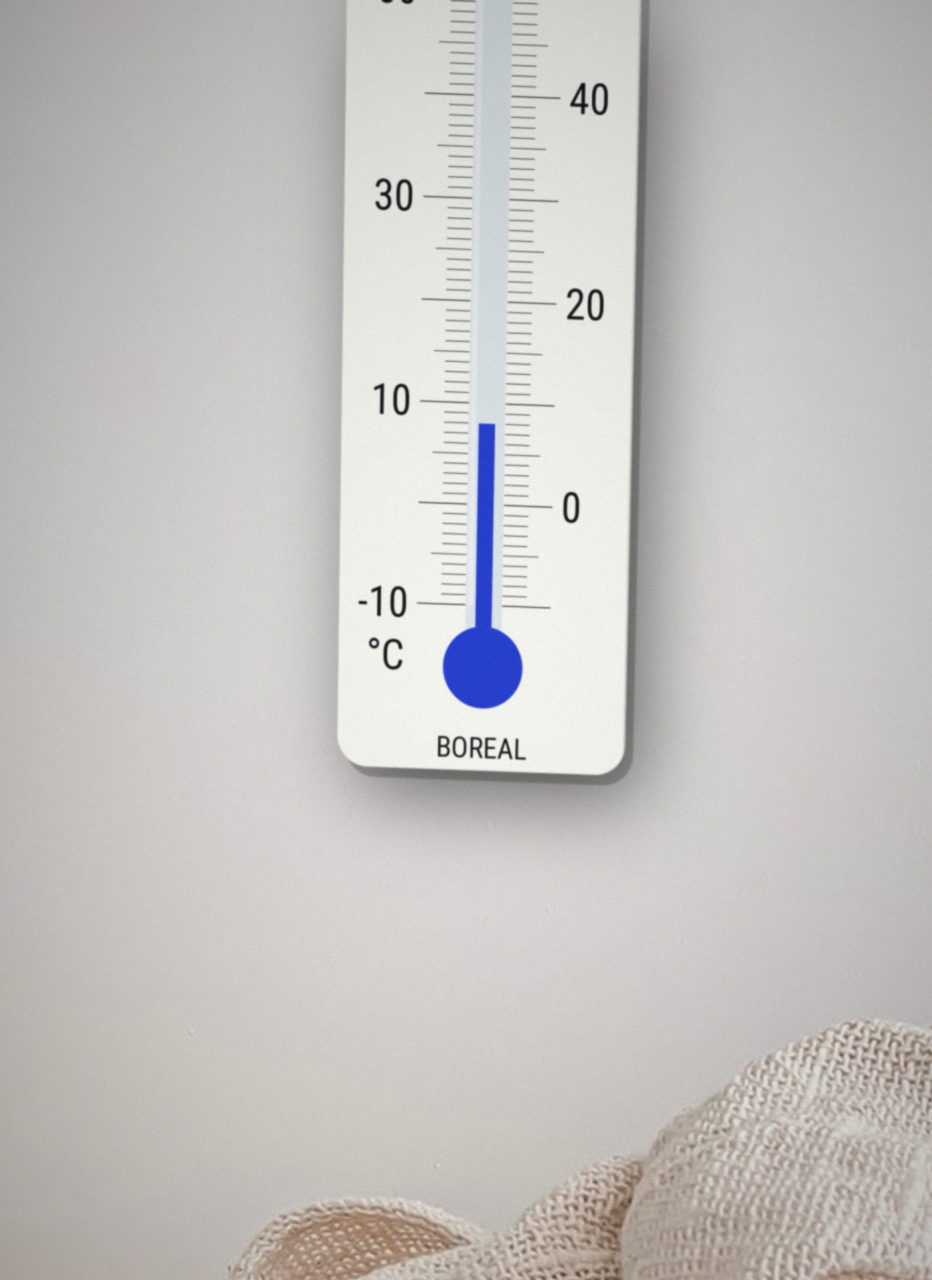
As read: 8 °C
